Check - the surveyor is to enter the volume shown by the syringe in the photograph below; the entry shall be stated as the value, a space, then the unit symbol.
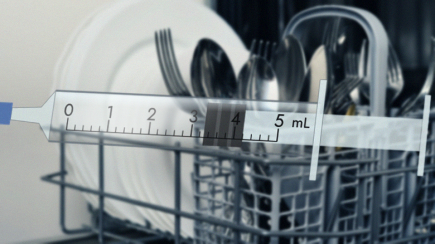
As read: 3.3 mL
